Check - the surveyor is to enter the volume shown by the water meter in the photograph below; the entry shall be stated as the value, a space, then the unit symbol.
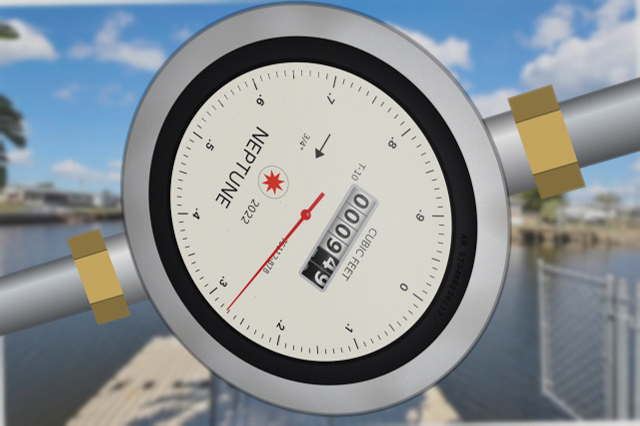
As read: 949.27 ft³
